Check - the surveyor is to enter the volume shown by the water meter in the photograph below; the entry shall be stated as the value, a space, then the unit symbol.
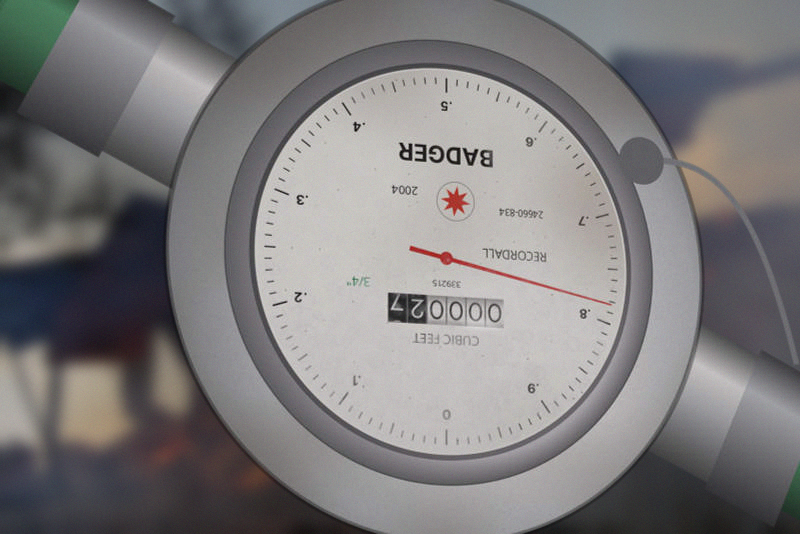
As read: 26.78 ft³
